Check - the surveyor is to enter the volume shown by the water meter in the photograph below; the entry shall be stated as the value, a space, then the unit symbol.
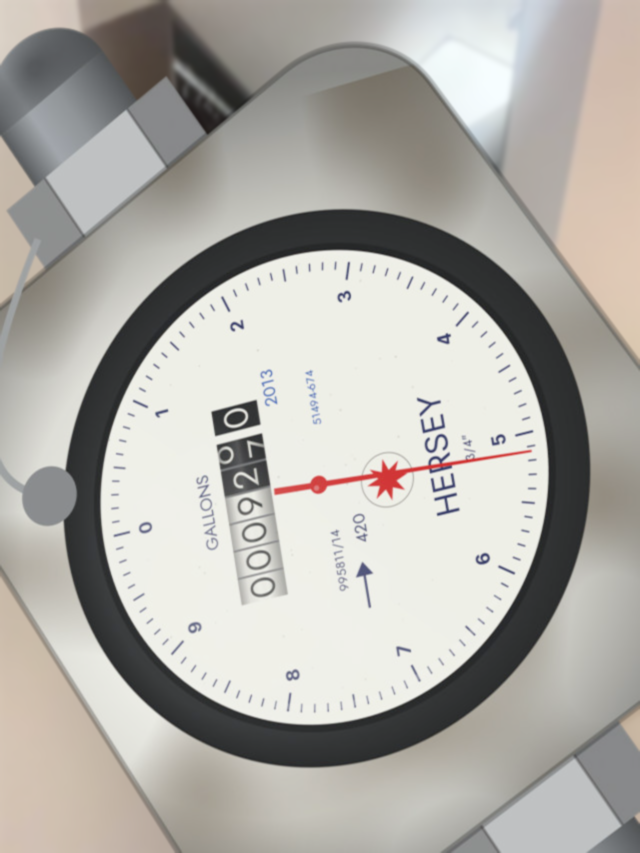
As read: 9265.1 gal
